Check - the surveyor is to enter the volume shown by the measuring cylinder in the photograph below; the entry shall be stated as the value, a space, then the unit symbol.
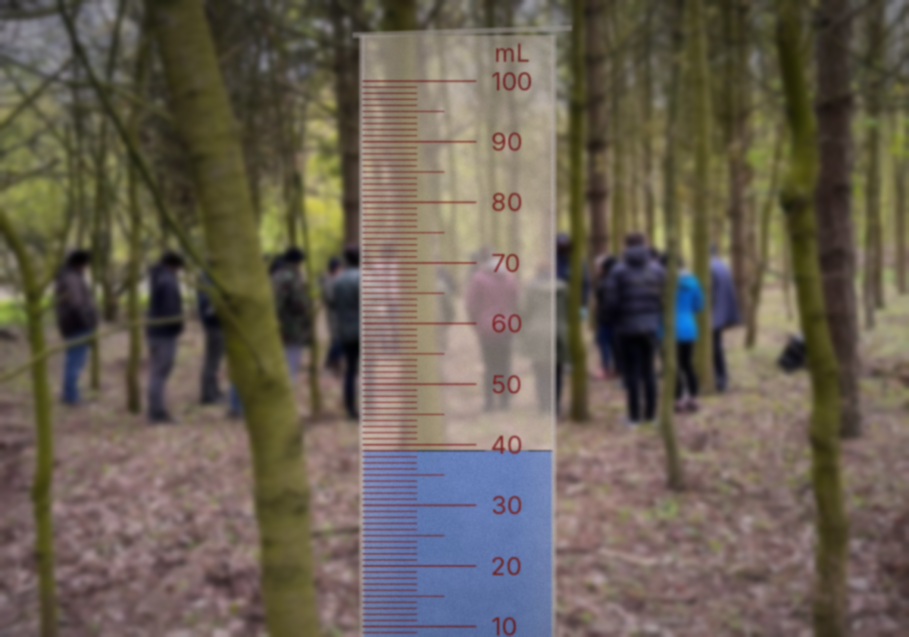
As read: 39 mL
